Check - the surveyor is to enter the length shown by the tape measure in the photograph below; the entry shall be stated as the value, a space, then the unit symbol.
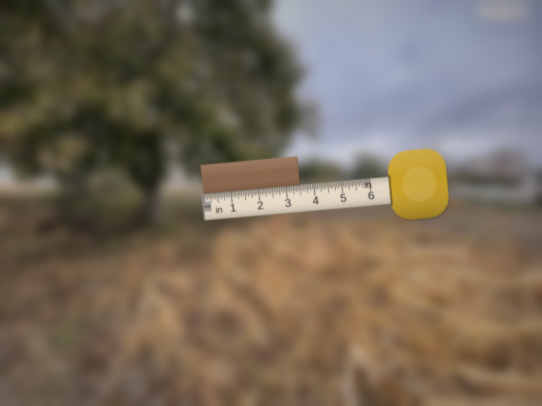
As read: 3.5 in
